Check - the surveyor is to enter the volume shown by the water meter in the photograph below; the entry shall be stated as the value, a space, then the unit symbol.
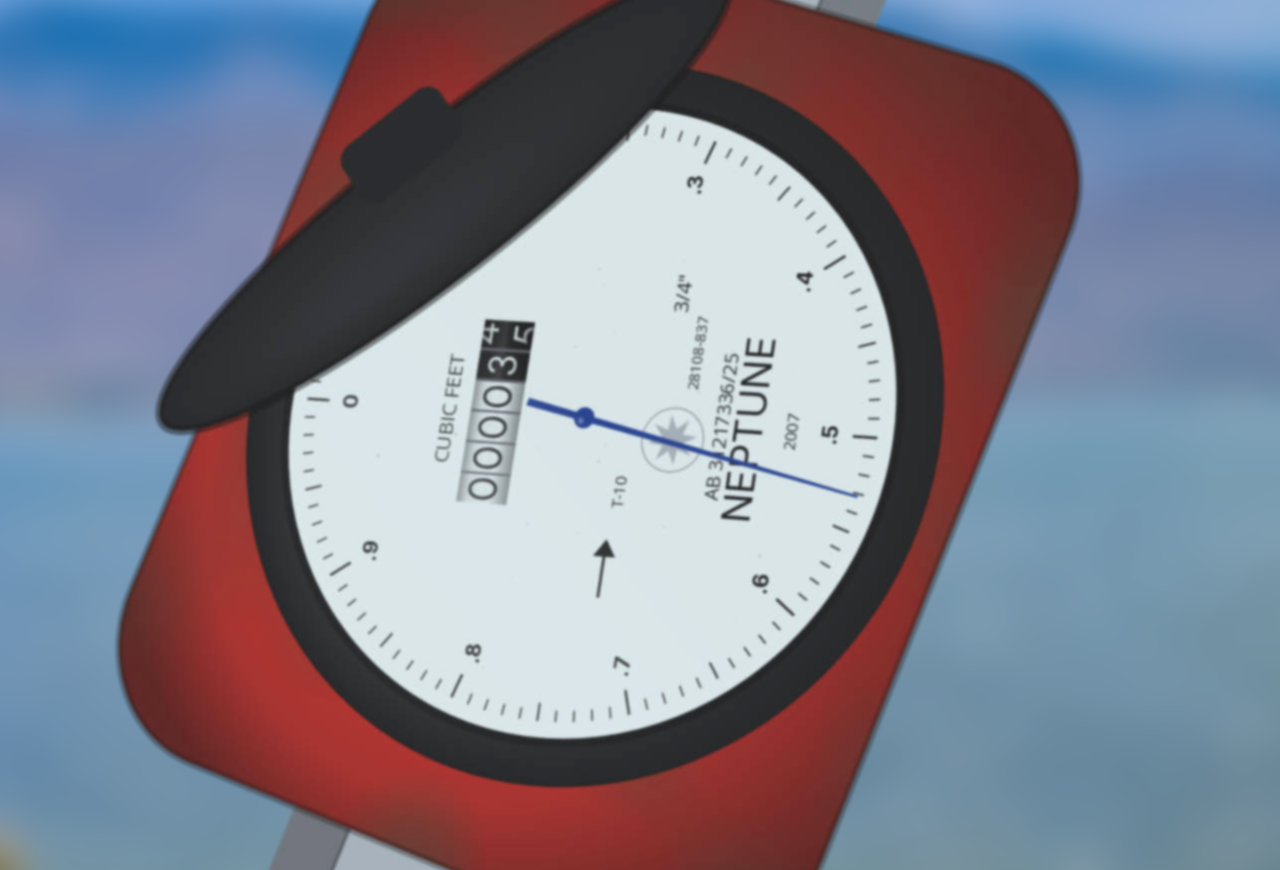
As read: 34.53 ft³
